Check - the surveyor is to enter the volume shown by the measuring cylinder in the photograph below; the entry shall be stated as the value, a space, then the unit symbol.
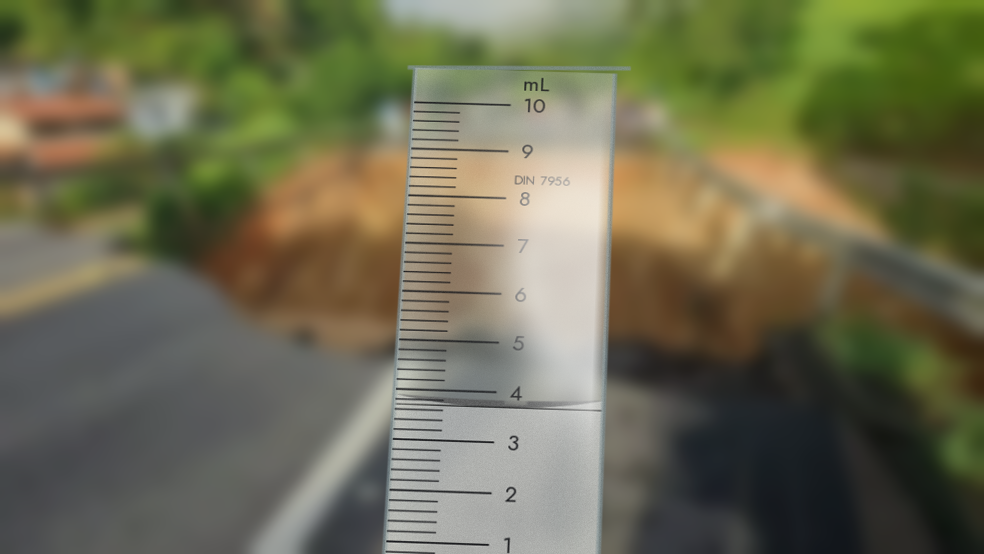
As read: 3.7 mL
